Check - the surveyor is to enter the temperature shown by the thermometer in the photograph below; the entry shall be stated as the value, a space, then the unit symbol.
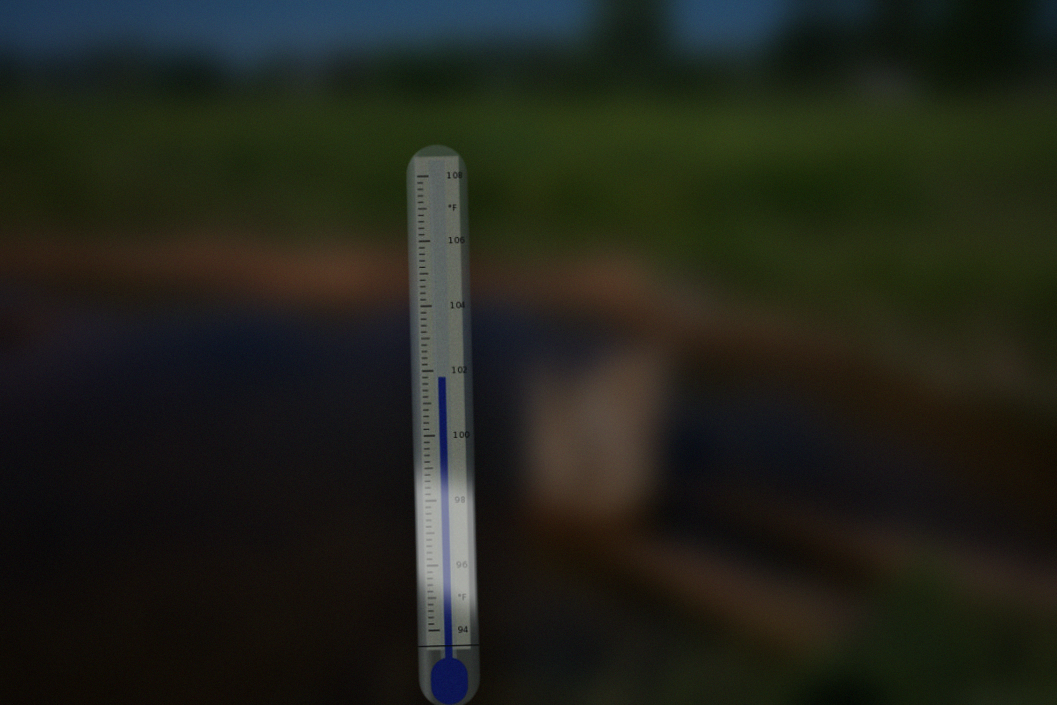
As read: 101.8 °F
